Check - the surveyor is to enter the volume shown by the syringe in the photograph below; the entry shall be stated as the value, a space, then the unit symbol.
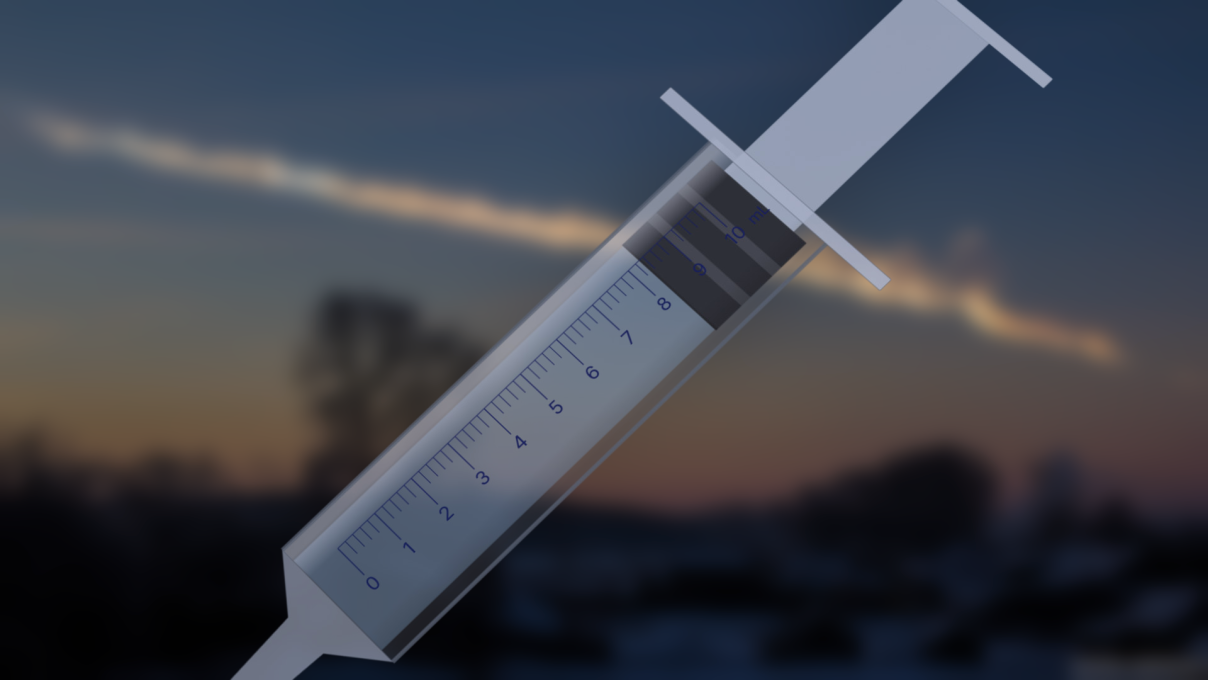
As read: 8.3 mL
